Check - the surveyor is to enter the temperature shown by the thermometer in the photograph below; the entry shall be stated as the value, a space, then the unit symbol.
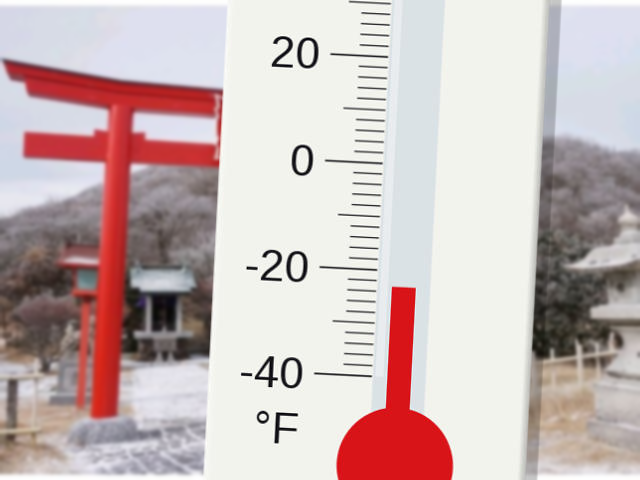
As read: -23 °F
